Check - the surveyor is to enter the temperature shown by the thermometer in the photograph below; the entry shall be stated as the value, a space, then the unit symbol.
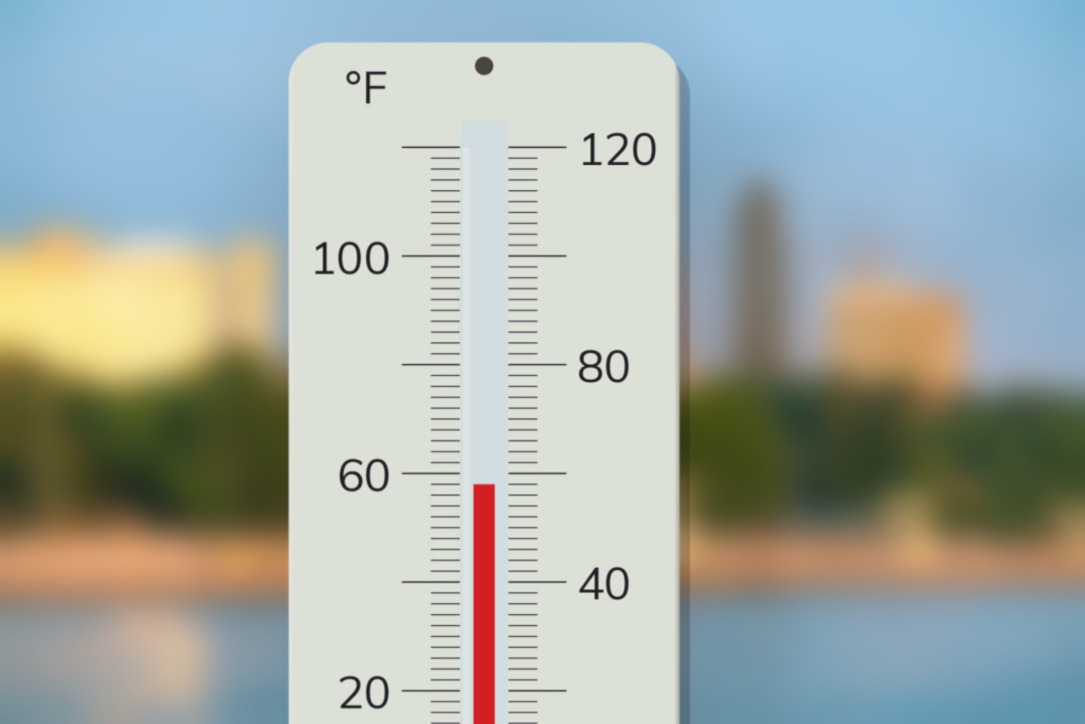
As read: 58 °F
